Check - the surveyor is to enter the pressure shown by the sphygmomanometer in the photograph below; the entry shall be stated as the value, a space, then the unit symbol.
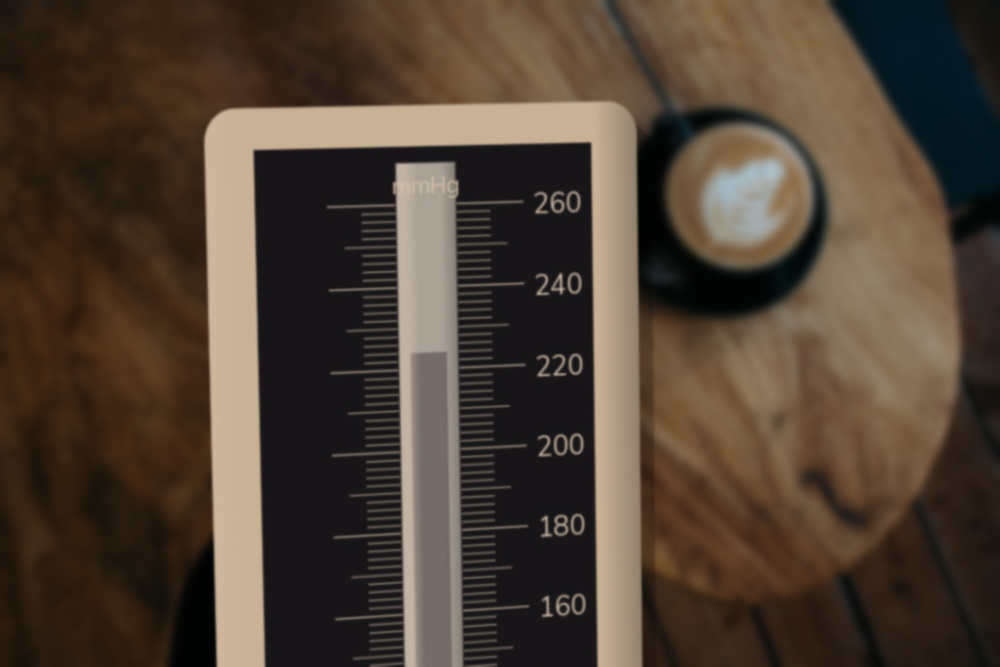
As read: 224 mmHg
